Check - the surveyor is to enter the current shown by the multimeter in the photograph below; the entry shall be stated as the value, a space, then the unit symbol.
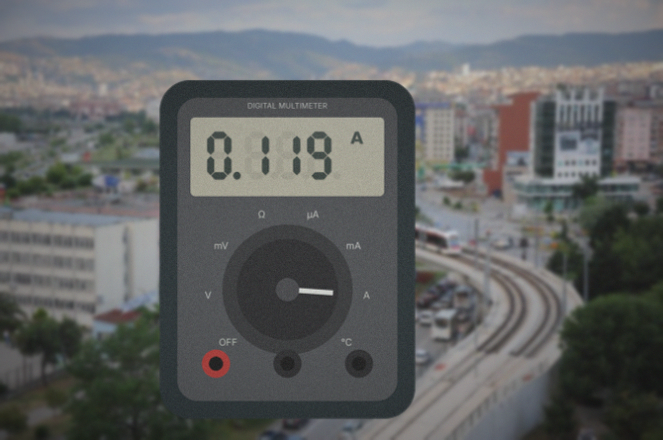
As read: 0.119 A
